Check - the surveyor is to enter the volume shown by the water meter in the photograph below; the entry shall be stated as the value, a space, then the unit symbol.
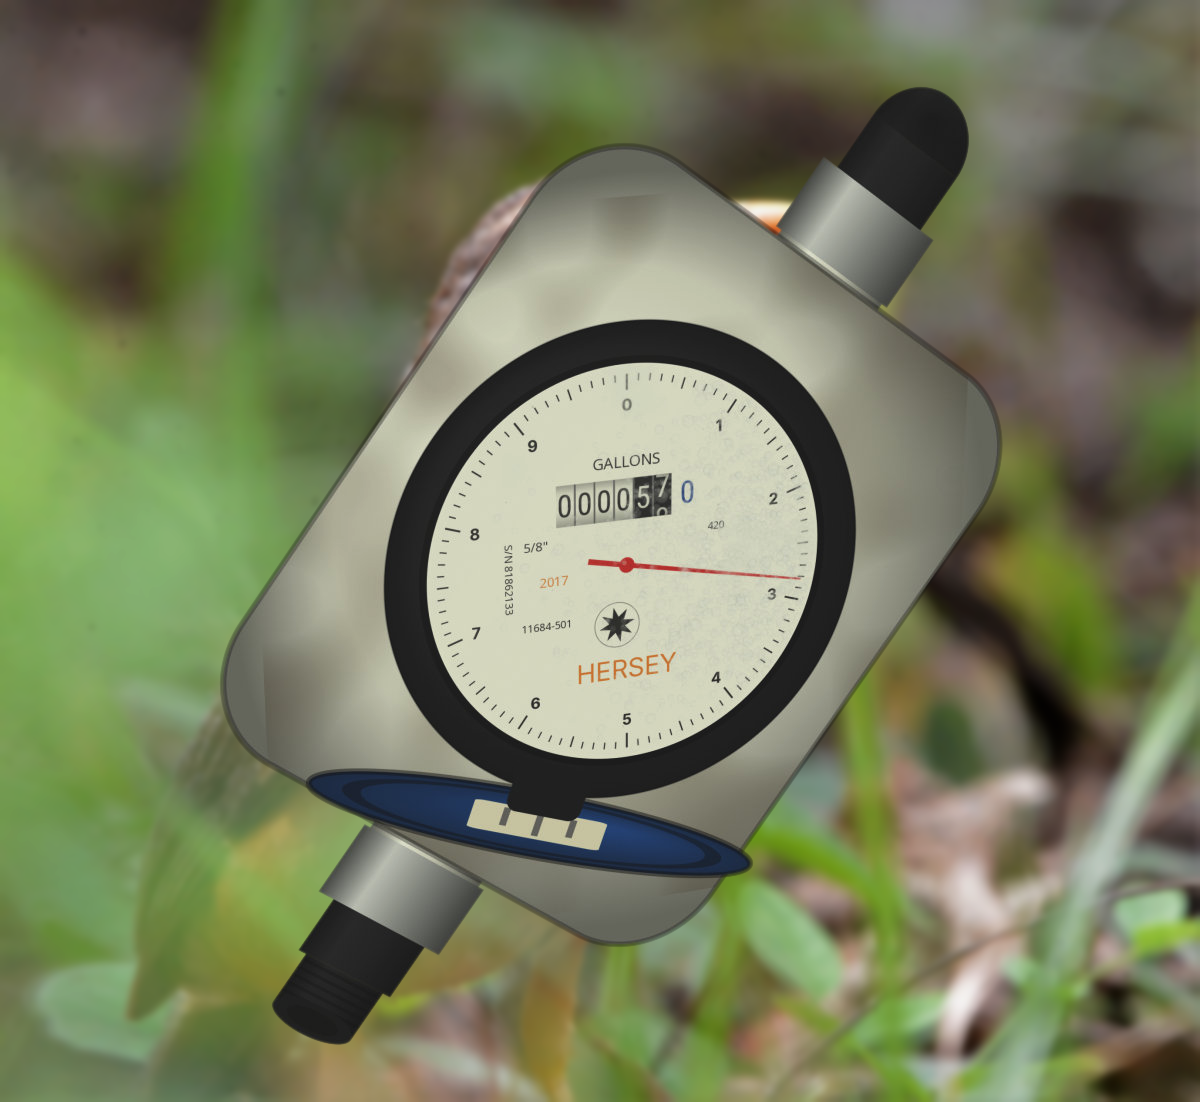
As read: 572.8 gal
